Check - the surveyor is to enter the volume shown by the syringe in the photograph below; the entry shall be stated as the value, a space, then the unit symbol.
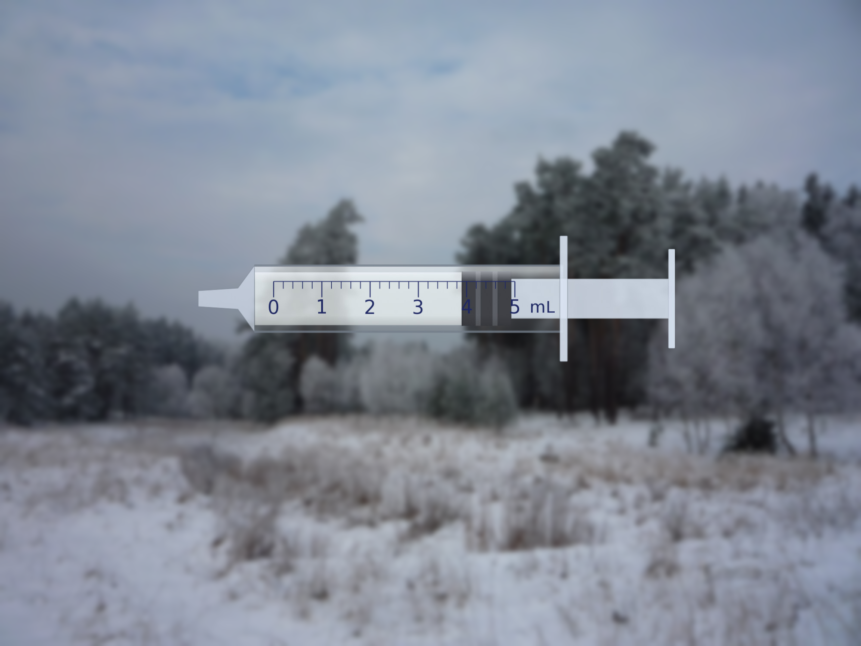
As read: 3.9 mL
